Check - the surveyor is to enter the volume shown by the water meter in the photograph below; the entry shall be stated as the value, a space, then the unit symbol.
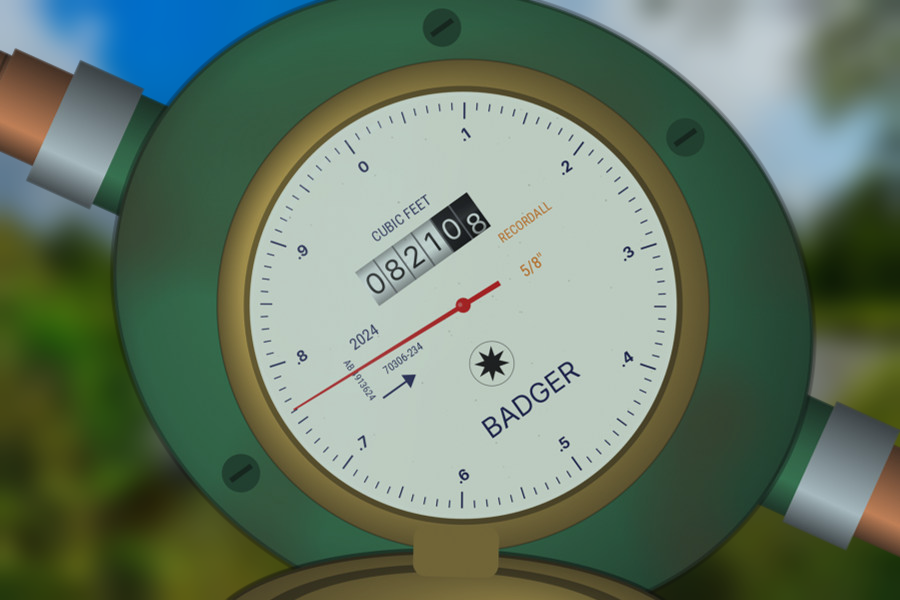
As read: 82107.76 ft³
